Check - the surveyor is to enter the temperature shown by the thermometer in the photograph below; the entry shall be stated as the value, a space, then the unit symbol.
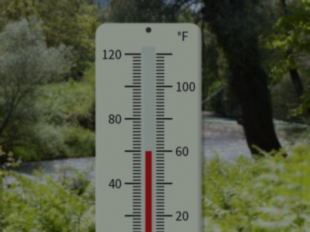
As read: 60 °F
